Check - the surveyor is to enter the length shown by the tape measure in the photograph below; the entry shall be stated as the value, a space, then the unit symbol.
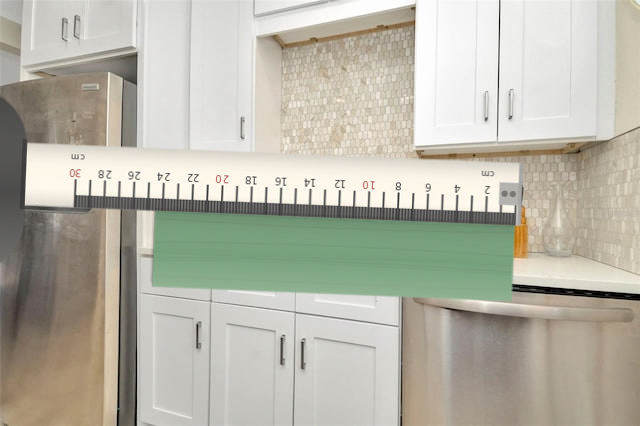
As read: 24.5 cm
